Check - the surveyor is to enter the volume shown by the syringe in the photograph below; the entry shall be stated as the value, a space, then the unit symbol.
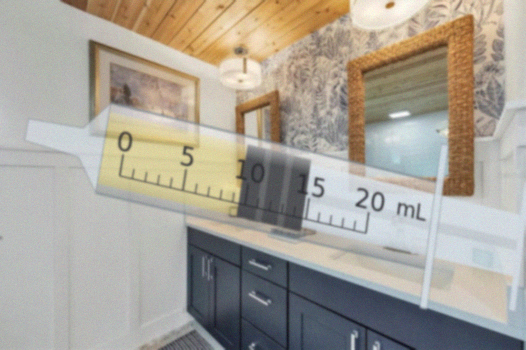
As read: 9.5 mL
